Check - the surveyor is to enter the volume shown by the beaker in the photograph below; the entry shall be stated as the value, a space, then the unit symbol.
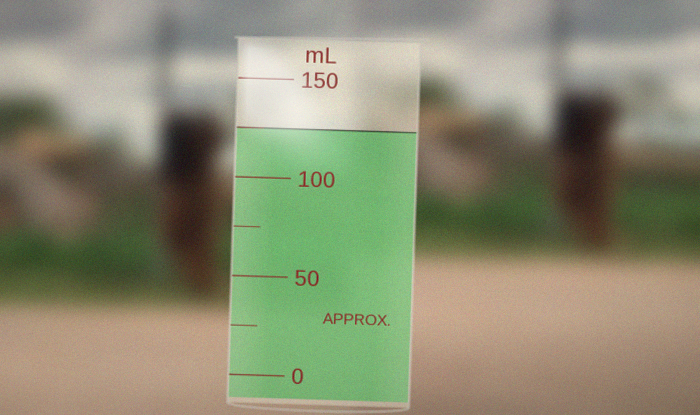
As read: 125 mL
